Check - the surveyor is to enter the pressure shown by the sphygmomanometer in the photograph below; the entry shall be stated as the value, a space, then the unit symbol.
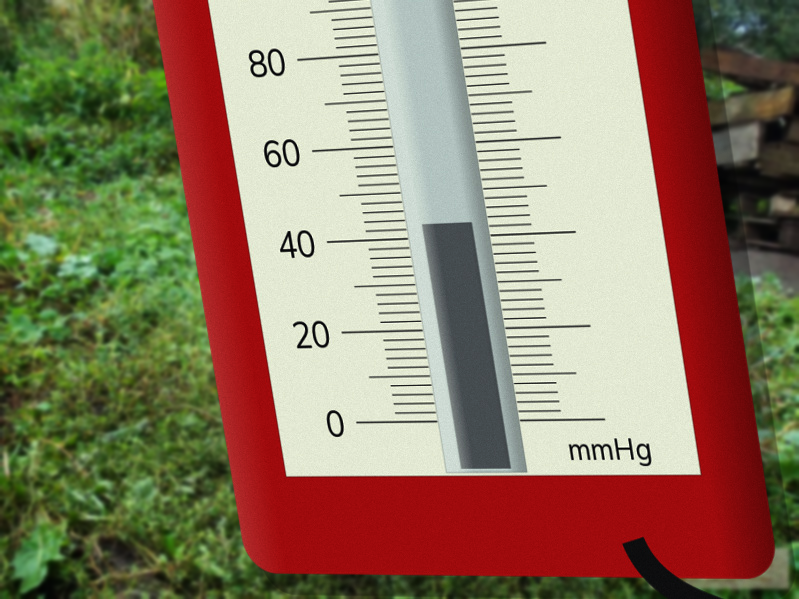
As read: 43 mmHg
